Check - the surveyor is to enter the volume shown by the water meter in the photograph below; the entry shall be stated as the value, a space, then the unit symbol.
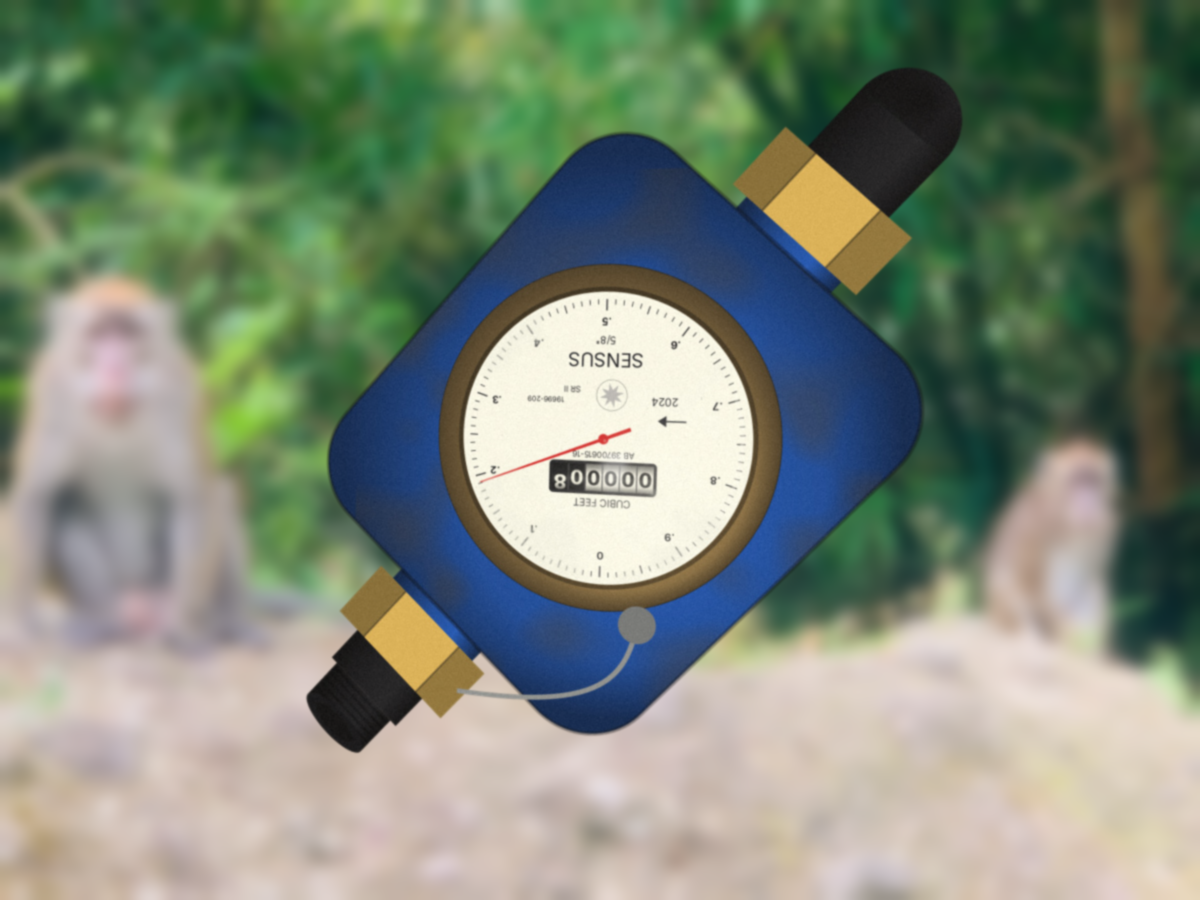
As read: 8.19 ft³
